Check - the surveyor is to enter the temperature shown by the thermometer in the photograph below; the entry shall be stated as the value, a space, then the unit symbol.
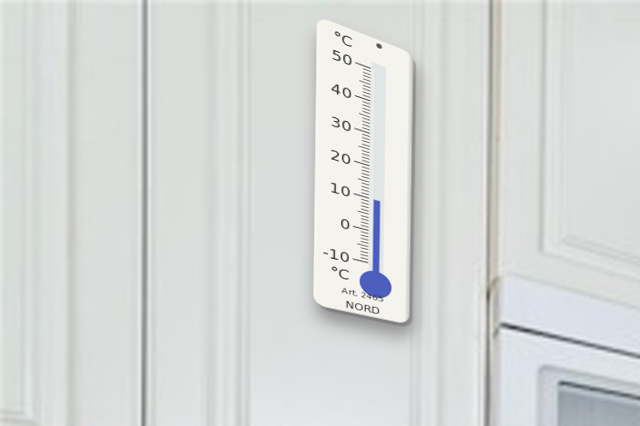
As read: 10 °C
